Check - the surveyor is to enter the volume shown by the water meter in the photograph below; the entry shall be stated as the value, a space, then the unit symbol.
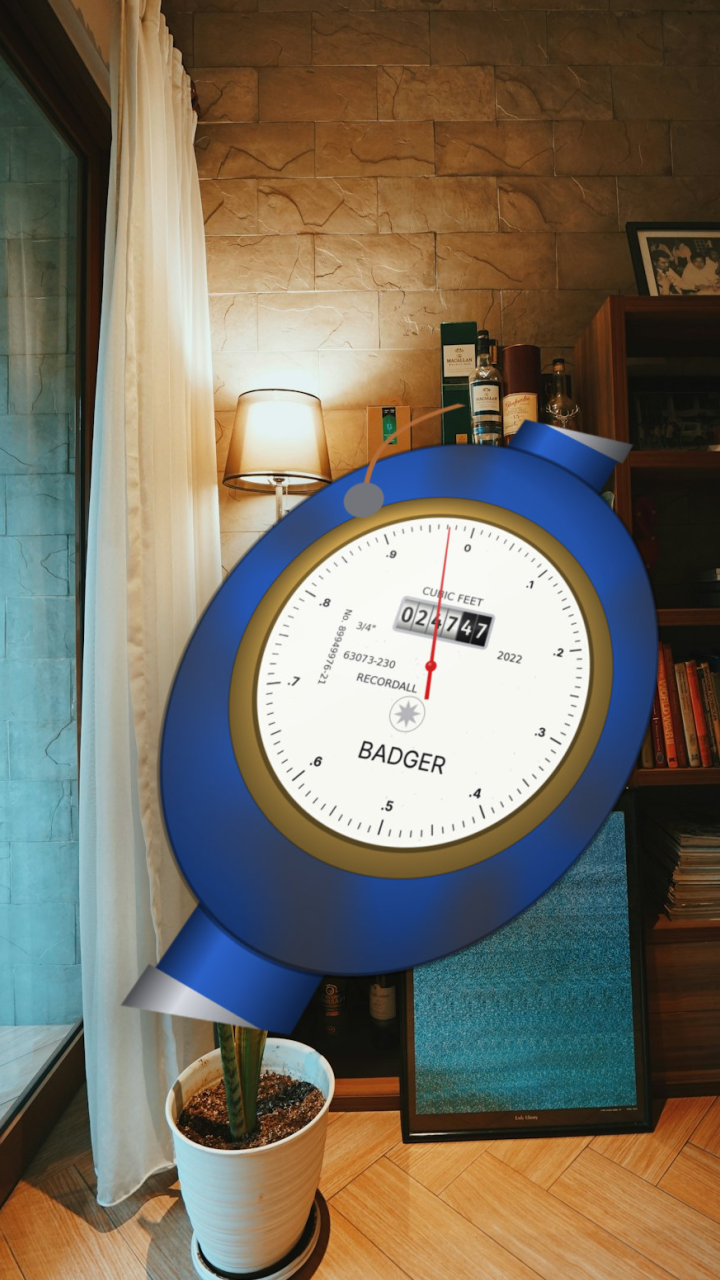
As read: 24746.97 ft³
